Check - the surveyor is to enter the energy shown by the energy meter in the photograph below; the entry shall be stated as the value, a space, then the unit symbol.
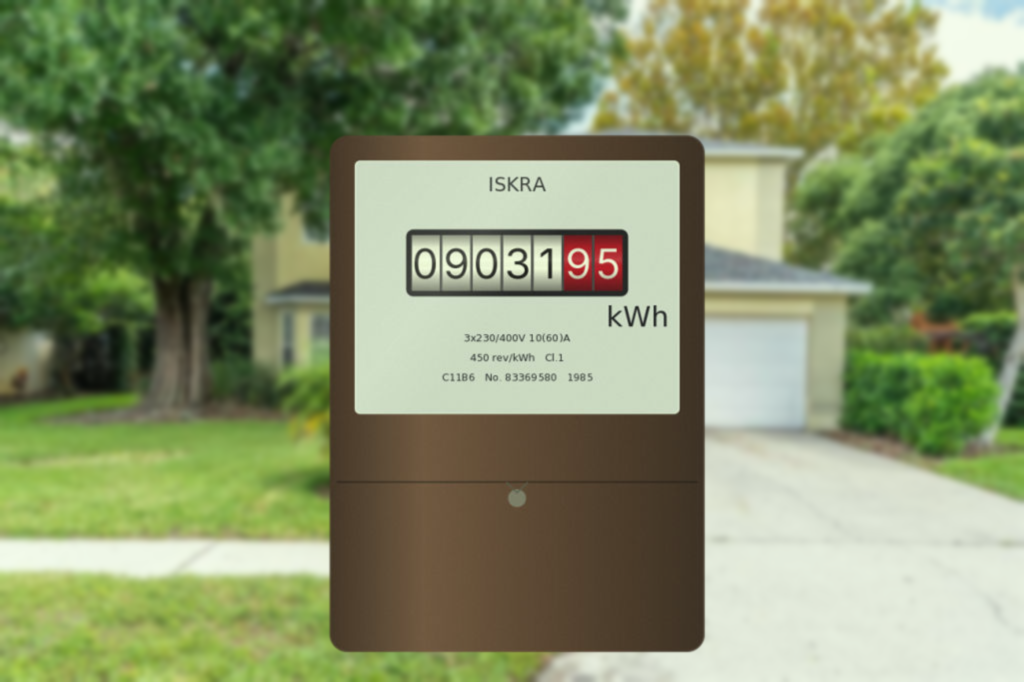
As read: 9031.95 kWh
